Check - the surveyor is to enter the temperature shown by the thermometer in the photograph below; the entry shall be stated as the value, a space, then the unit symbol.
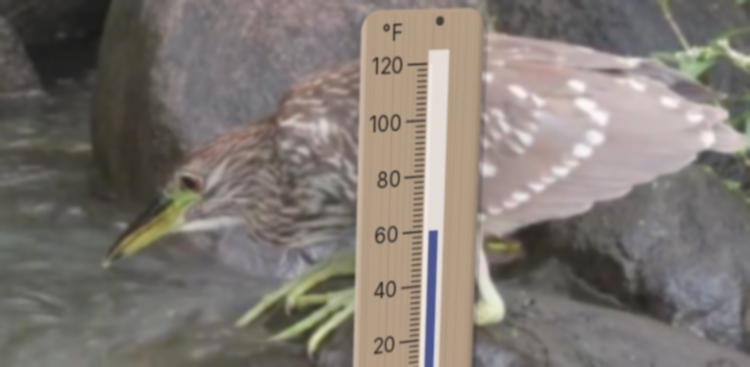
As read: 60 °F
